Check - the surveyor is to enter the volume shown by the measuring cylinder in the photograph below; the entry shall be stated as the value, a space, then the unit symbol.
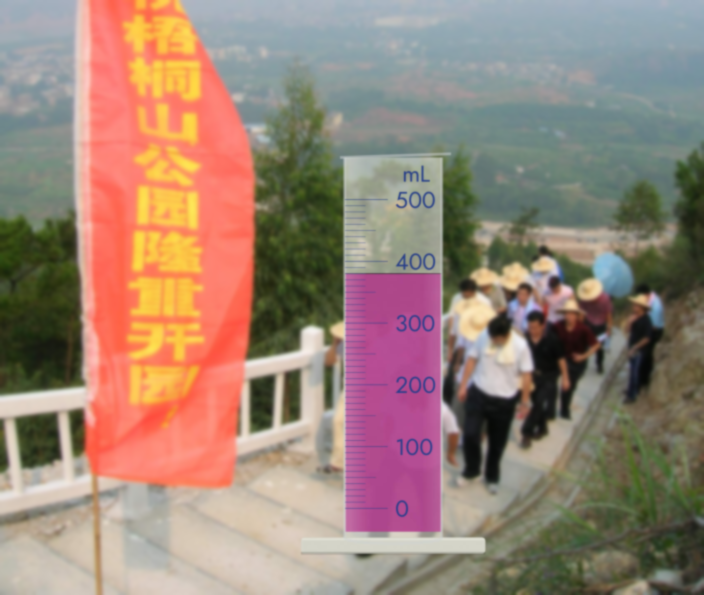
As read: 380 mL
